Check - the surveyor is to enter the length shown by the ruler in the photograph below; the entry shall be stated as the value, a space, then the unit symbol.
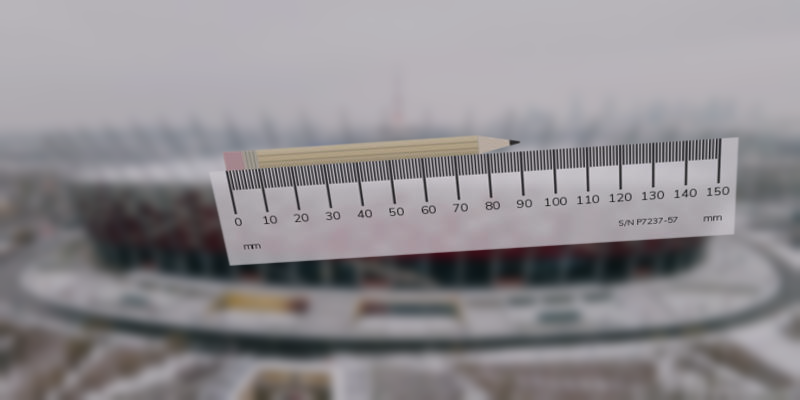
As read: 90 mm
